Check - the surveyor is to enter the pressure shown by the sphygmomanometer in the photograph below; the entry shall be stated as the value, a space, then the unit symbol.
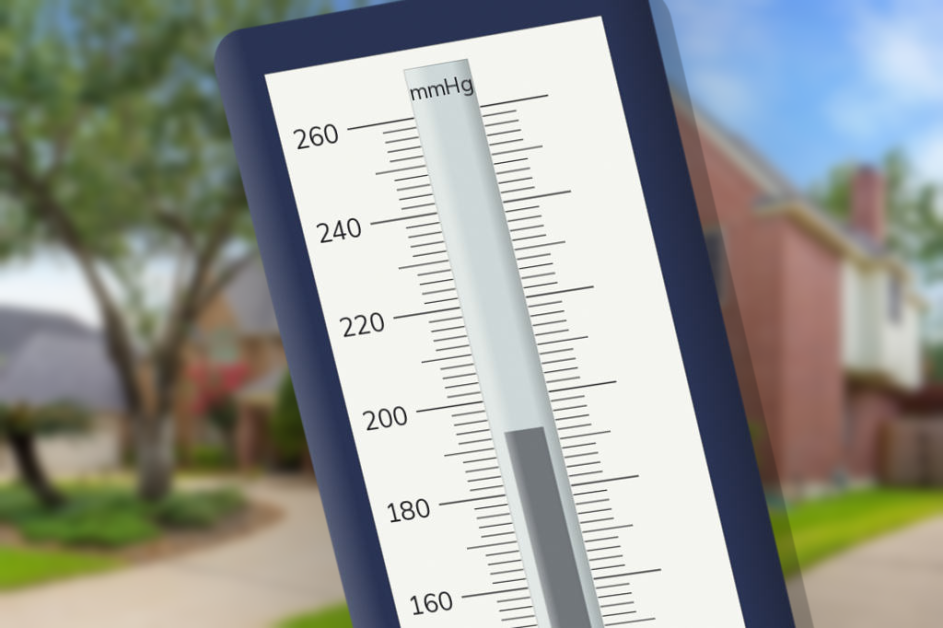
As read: 193 mmHg
